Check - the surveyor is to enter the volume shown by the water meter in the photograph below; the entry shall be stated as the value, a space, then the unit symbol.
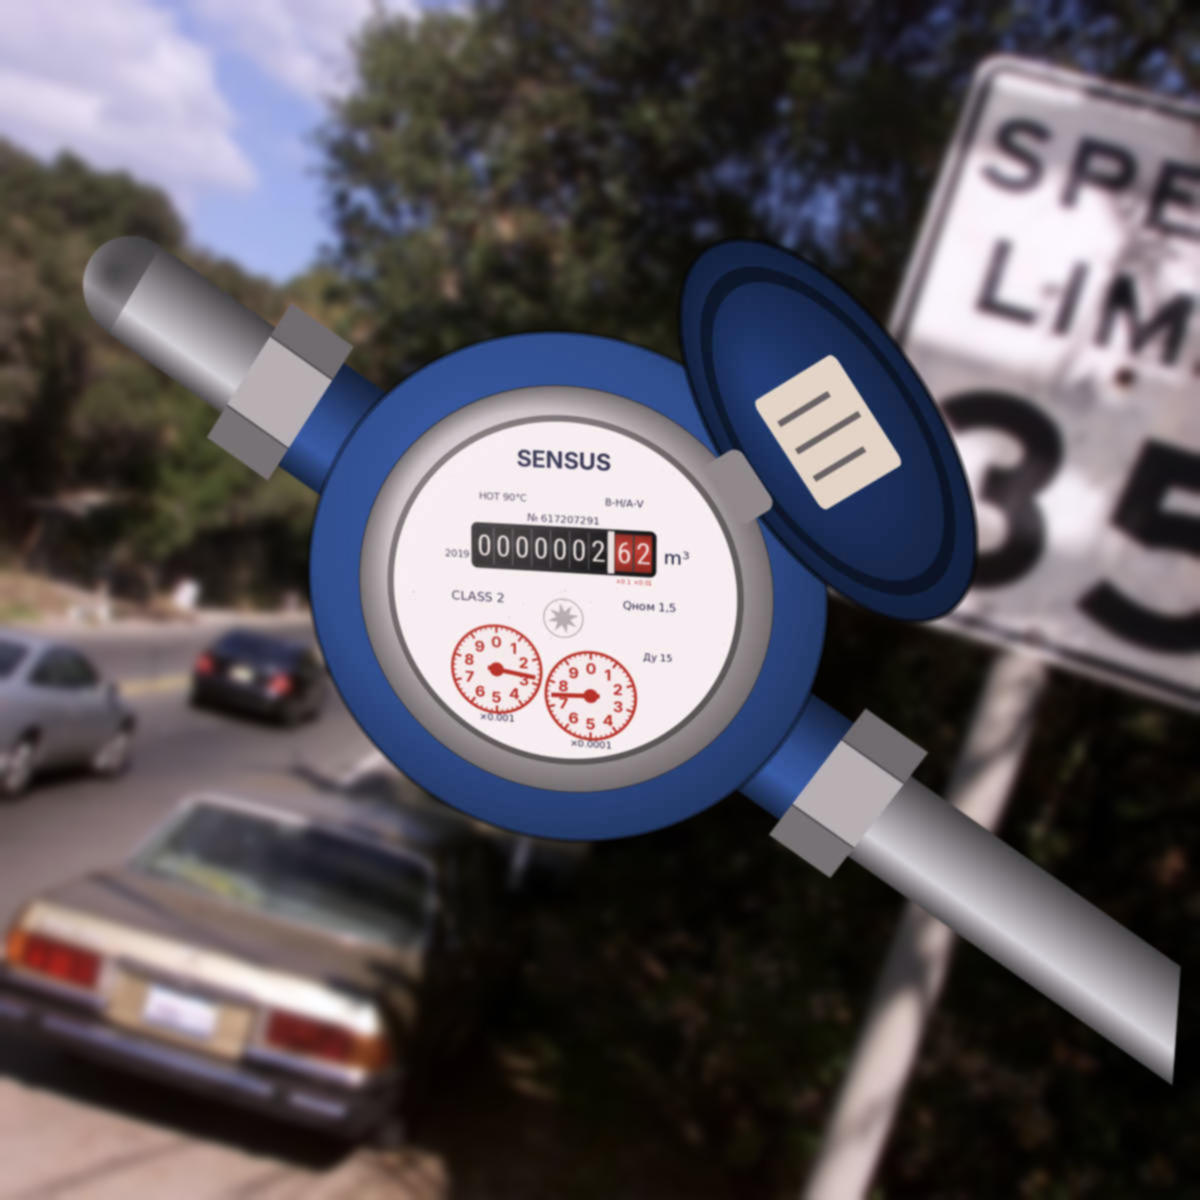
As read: 2.6227 m³
